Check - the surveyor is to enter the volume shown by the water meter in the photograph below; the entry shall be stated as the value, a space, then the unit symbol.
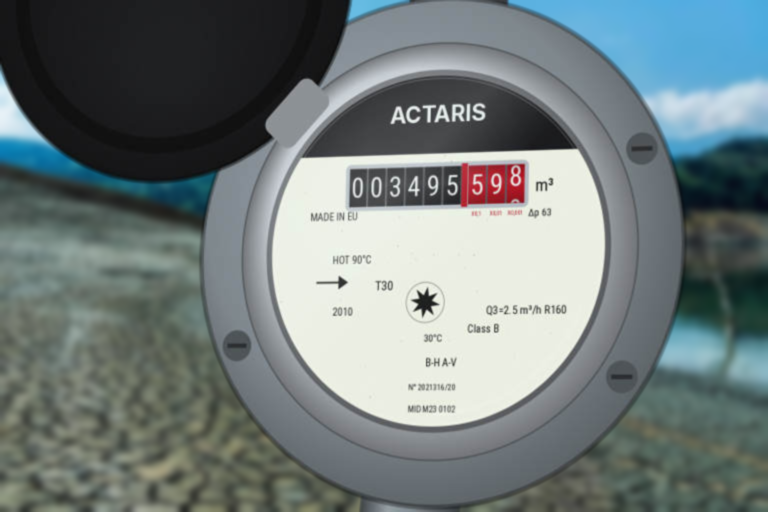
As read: 3495.598 m³
